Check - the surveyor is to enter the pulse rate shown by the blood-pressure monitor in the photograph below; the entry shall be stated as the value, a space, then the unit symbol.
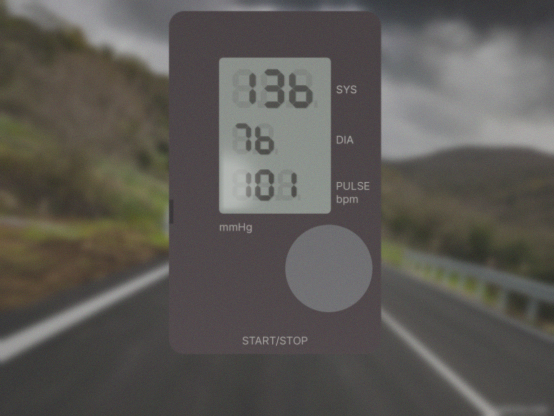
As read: 101 bpm
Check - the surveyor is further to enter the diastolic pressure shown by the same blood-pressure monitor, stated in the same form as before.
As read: 76 mmHg
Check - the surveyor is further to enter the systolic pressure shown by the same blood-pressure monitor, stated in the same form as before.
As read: 136 mmHg
